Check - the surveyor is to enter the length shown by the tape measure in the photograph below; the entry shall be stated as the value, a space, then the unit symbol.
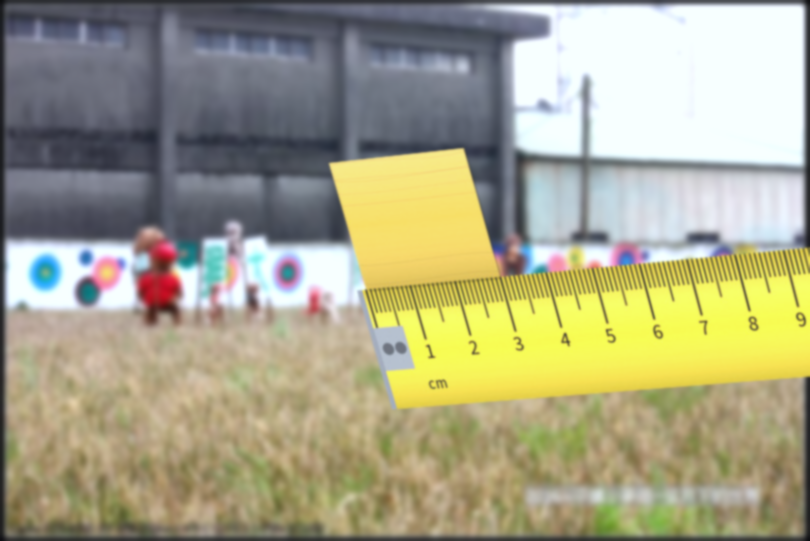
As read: 3 cm
